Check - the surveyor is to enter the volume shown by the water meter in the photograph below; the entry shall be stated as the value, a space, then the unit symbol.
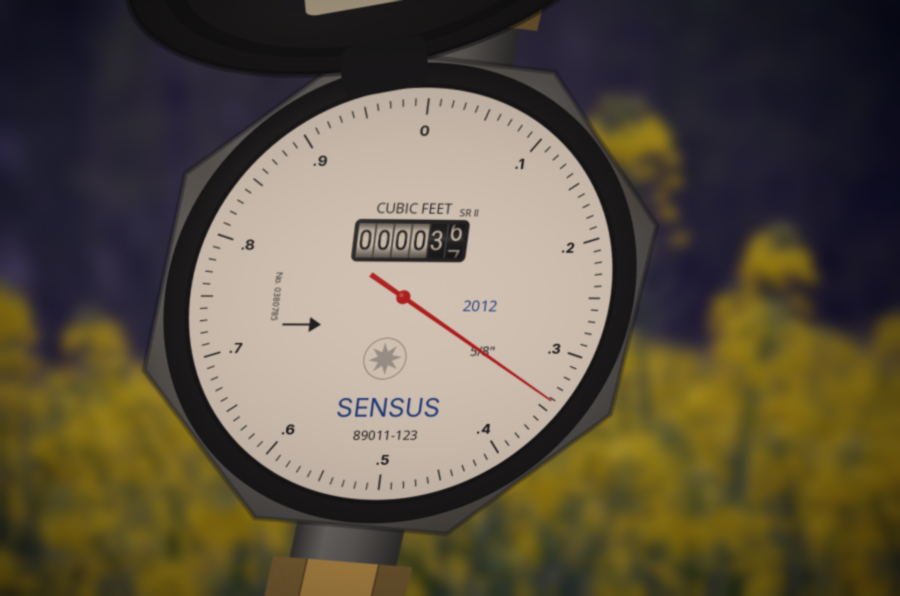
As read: 36.34 ft³
